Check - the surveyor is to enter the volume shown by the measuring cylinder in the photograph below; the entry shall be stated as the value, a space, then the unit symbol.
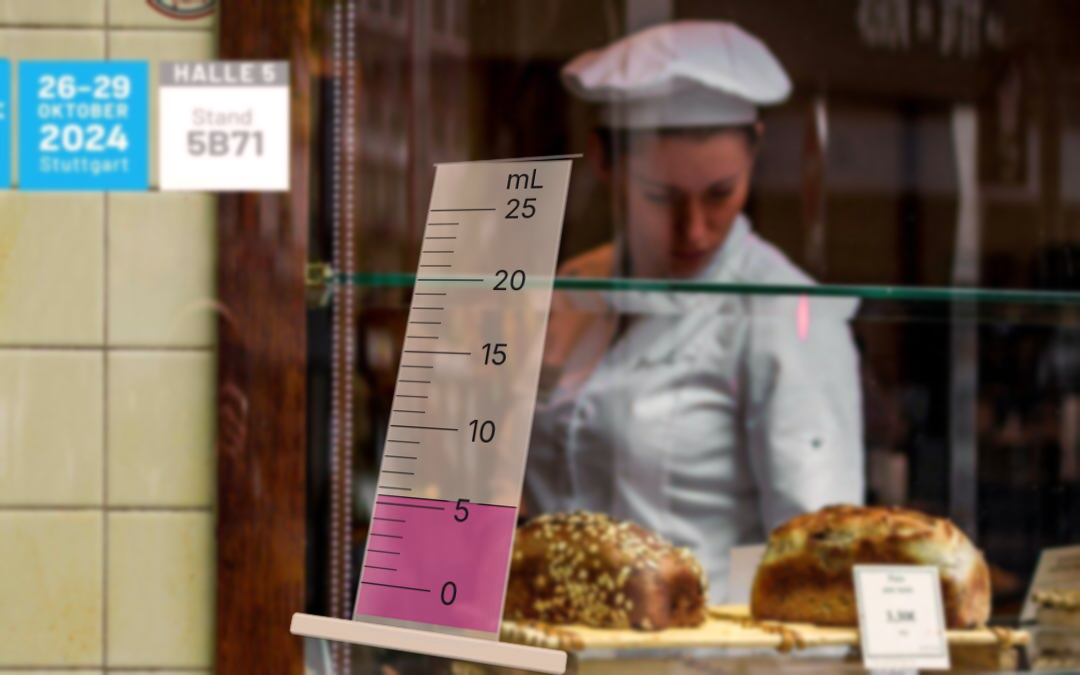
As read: 5.5 mL
